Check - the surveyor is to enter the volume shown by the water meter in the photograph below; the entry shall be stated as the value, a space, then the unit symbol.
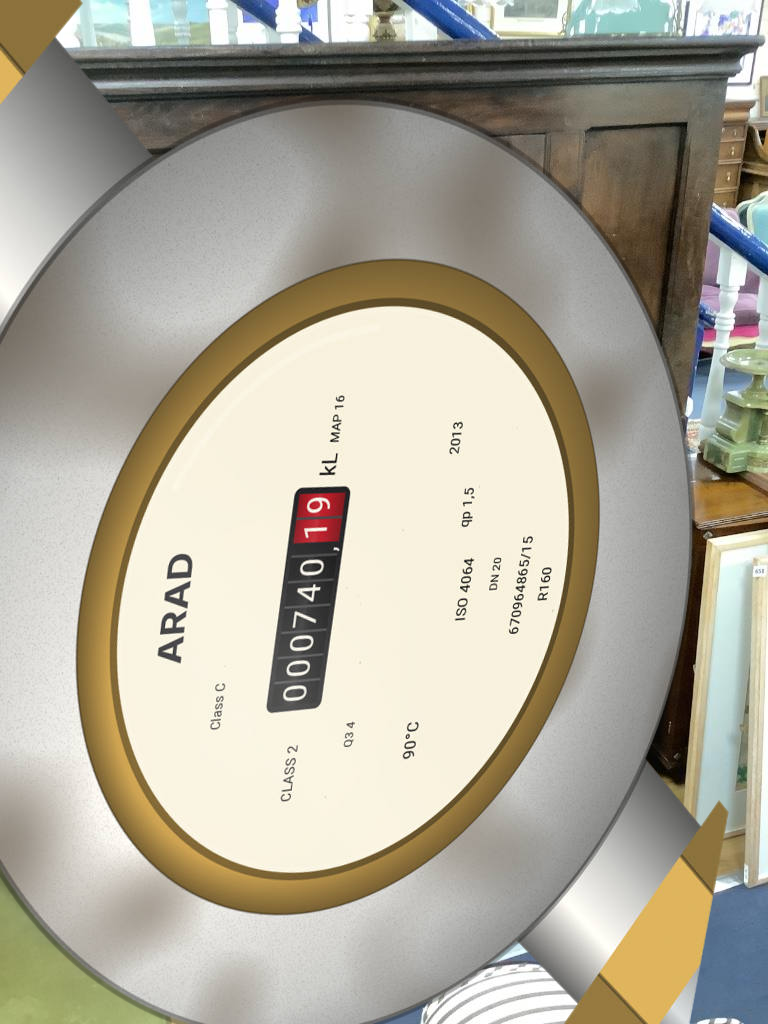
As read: 740.19 kL
